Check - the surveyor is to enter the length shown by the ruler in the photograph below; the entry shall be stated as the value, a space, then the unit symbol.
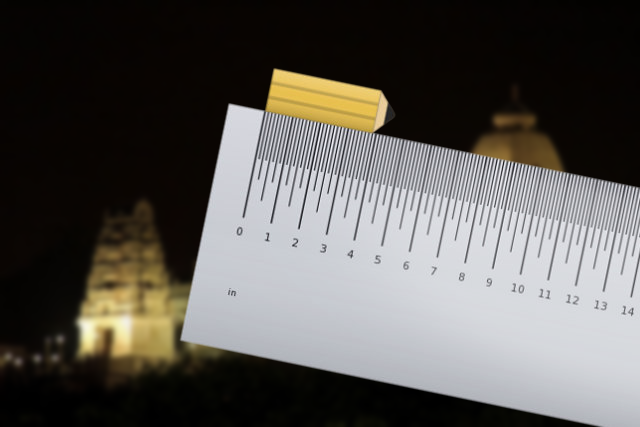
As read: 4.5 in
